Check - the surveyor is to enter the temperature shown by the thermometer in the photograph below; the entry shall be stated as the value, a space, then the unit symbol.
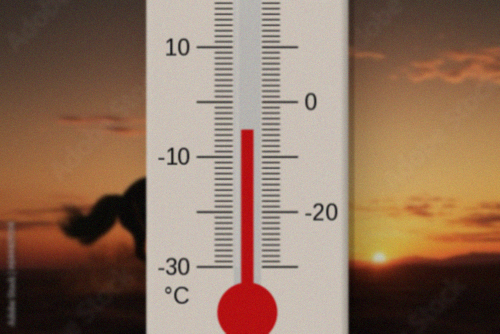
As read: -5 °C
